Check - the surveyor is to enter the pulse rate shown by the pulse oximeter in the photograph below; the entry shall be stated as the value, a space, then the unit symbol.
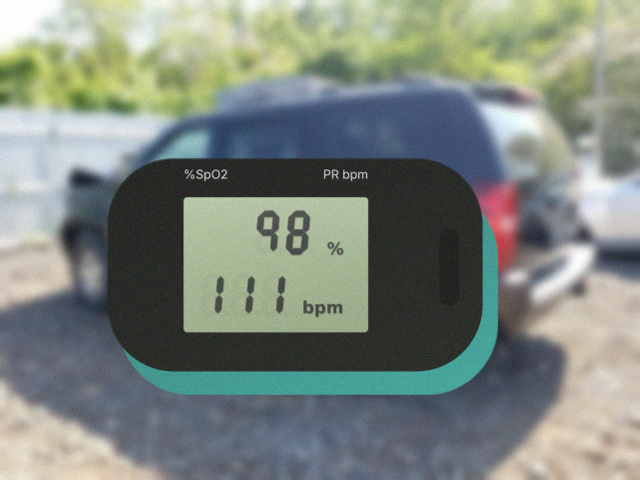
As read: 111 bpm
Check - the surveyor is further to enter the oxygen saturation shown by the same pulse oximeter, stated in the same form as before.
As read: 98 %
